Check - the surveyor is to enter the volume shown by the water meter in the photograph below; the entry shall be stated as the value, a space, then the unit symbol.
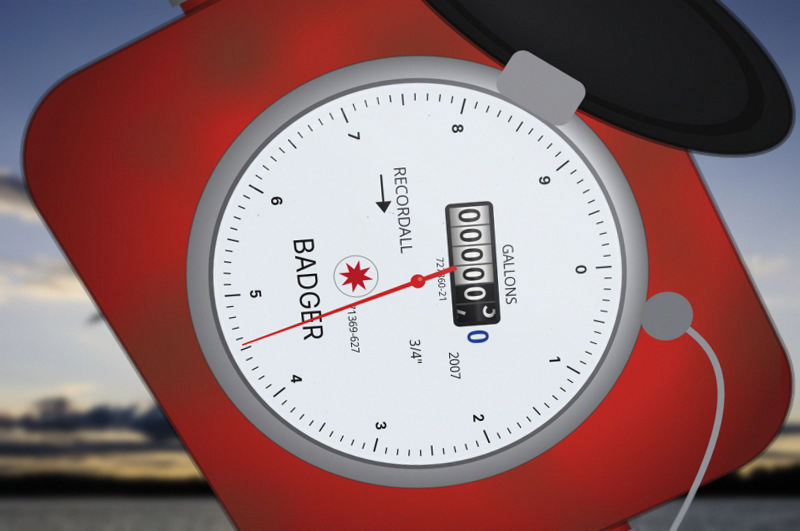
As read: 34.5 gal
